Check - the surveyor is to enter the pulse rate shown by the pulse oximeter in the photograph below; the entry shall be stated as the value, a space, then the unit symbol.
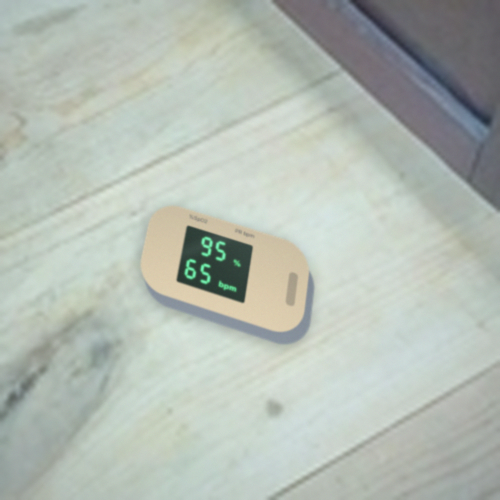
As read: 65 bpm
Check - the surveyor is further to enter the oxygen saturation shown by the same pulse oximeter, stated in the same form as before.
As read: 95 %
